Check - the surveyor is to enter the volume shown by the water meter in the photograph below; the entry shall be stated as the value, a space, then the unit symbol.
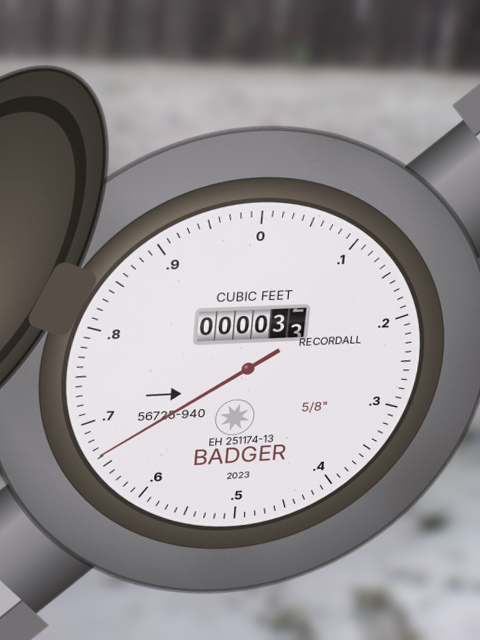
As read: 32.66 ft³
